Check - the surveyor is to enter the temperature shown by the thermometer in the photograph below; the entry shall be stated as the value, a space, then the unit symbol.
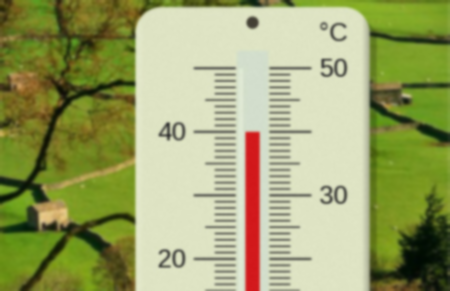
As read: 40 °C
